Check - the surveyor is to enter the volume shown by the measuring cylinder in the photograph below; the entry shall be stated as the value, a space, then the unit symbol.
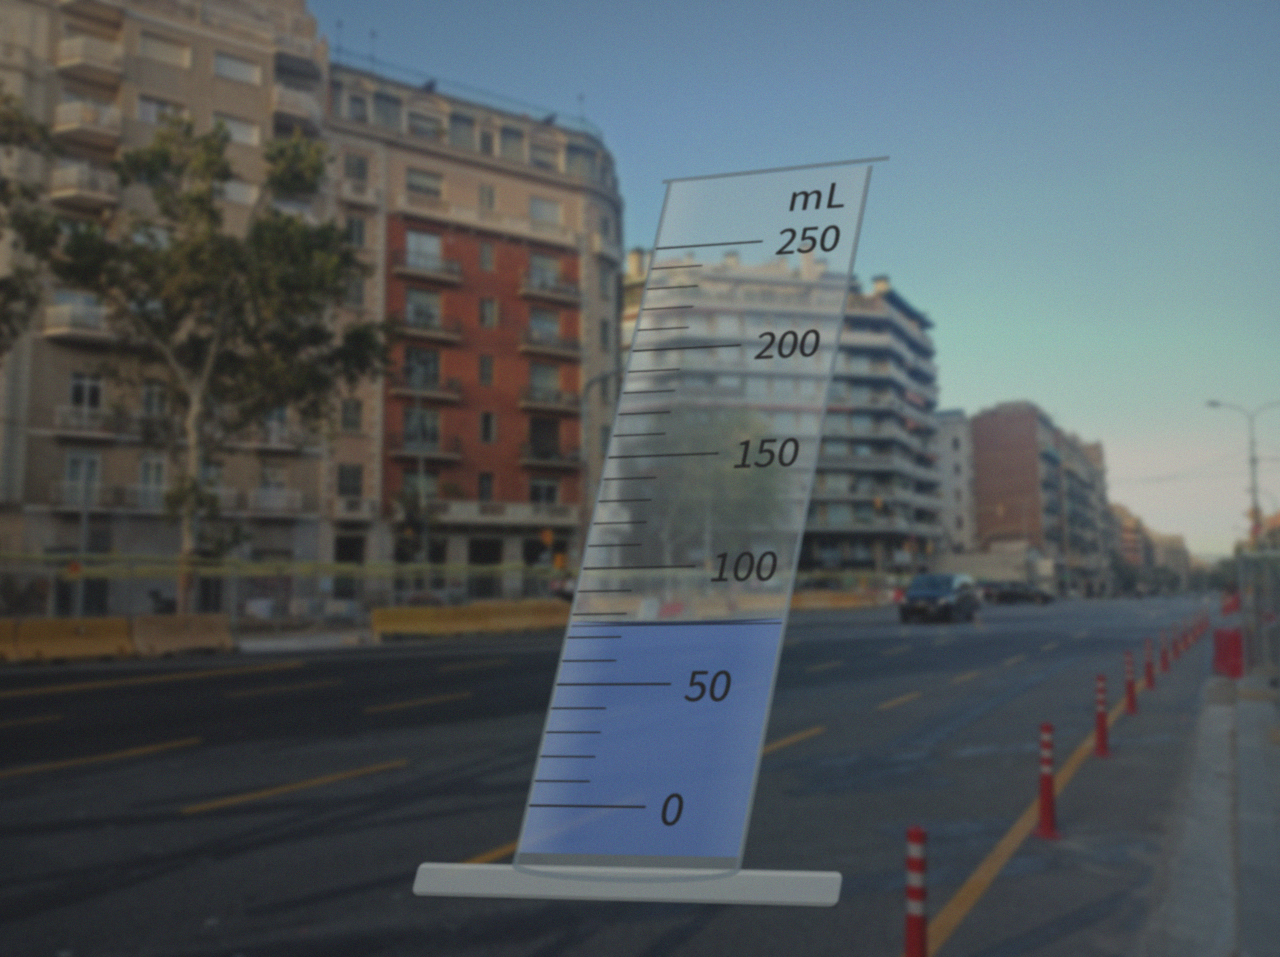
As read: 75 mL
